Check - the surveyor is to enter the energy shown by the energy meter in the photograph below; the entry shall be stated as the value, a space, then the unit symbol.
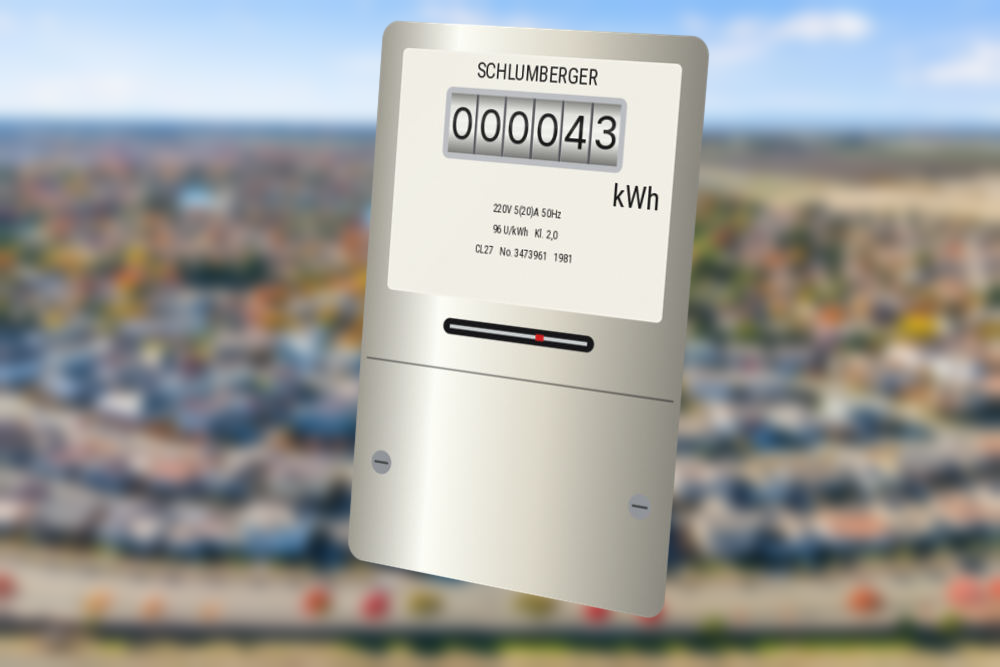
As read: 43 kWh
